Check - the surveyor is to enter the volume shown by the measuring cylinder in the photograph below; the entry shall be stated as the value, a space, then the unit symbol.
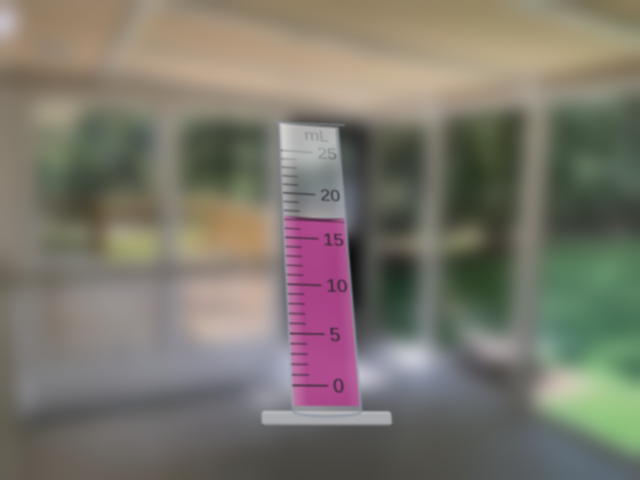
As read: 17 mL
